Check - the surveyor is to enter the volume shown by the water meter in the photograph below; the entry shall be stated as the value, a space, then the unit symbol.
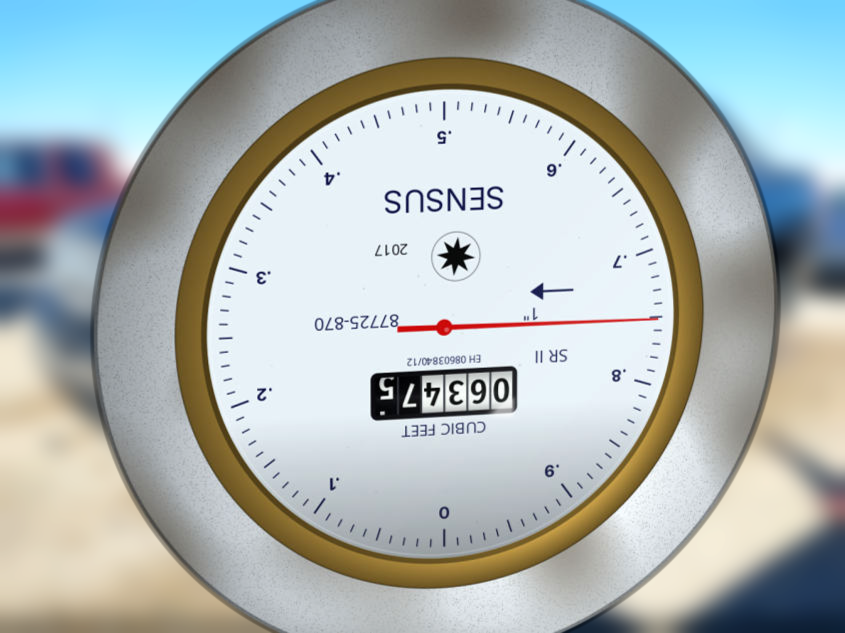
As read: 63474.75 ft³
